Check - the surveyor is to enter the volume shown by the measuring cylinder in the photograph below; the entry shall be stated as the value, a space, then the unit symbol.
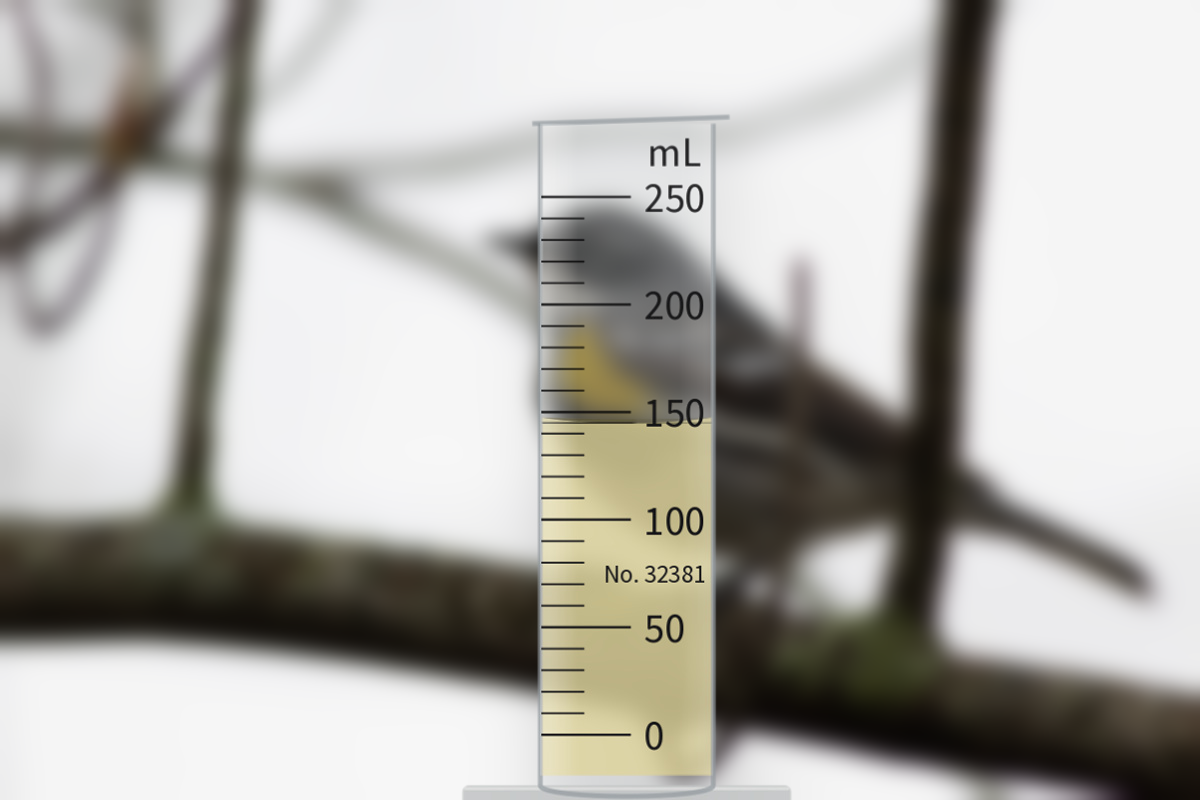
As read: 145 mL
